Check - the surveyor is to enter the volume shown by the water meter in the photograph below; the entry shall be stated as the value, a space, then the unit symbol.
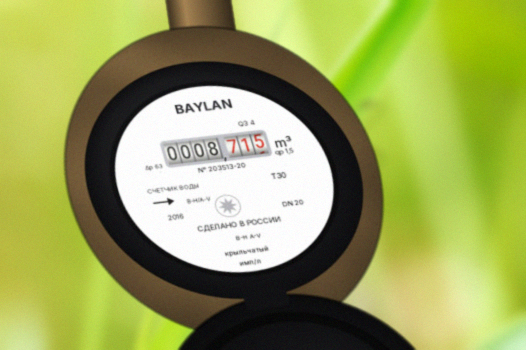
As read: 8.715 m³
